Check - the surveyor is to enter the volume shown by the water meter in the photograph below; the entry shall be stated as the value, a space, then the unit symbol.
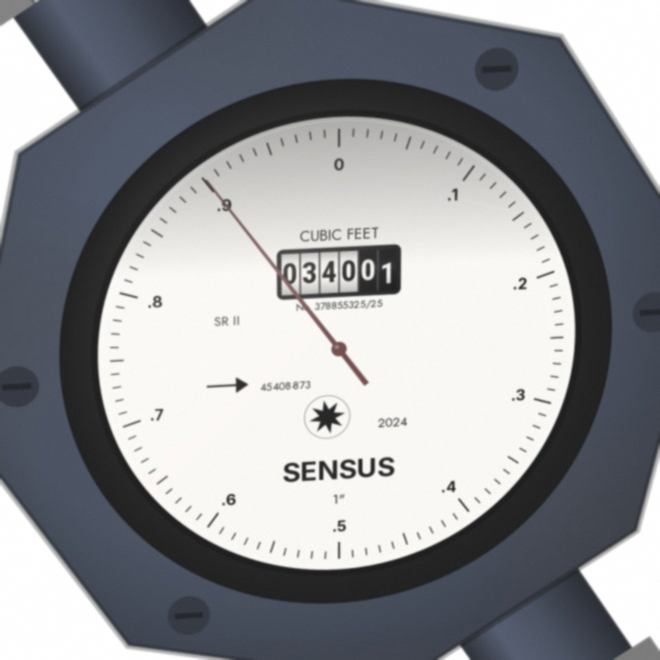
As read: 34000.90 ft³
